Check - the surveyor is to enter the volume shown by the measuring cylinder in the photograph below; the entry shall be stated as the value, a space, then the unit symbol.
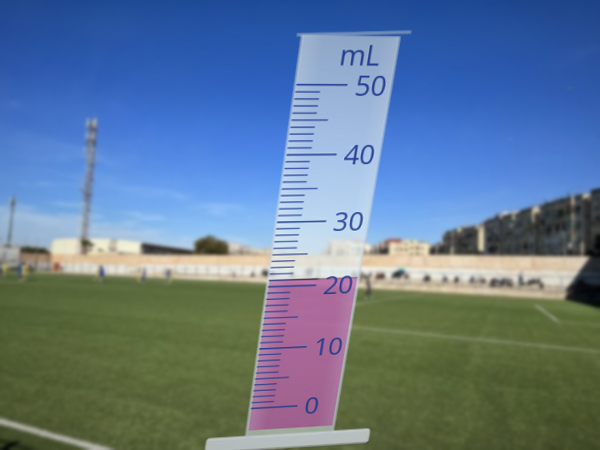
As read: 21 mL
